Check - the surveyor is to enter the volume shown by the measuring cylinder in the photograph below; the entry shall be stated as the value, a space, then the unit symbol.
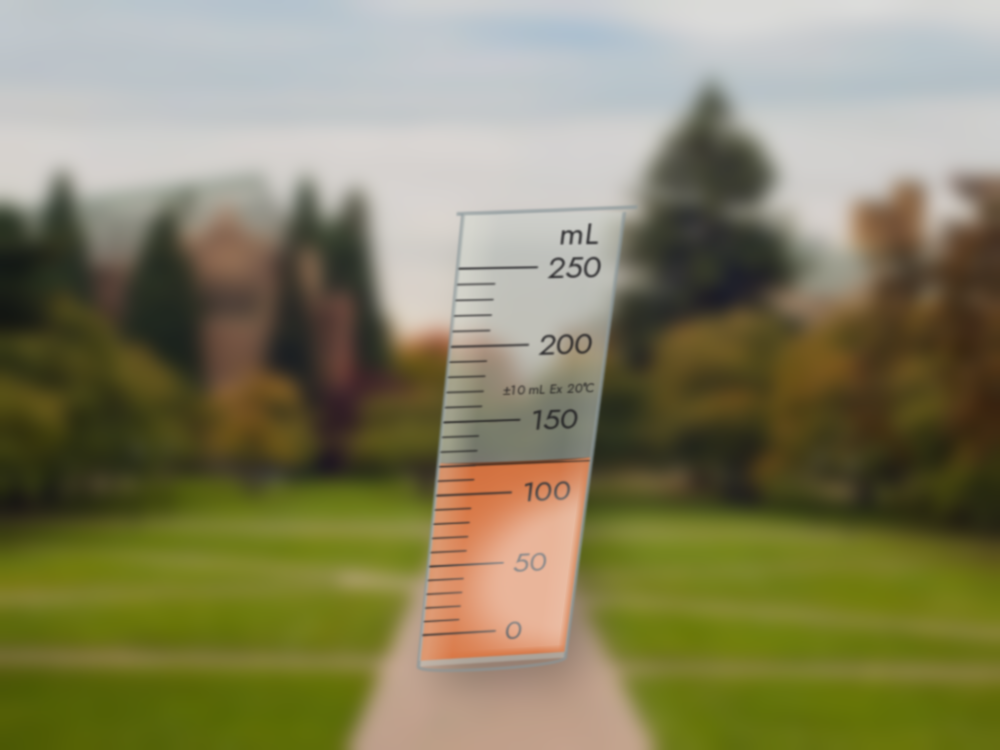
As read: 120 mL
